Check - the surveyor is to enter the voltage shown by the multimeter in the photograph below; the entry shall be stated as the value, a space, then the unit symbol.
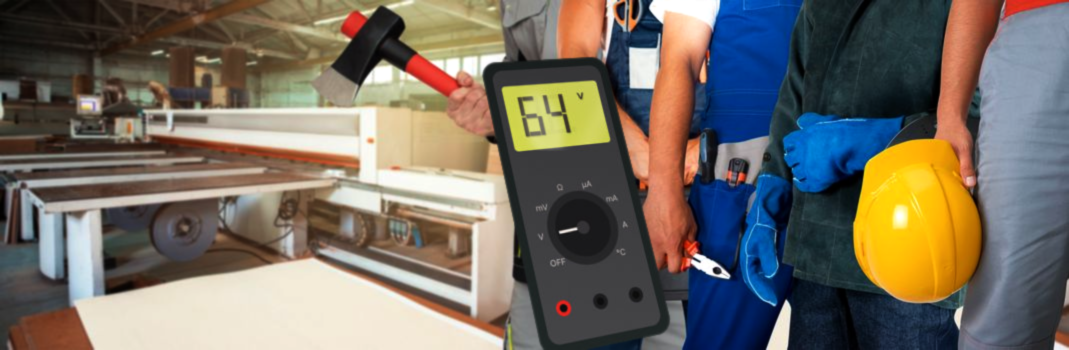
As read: 64 V
